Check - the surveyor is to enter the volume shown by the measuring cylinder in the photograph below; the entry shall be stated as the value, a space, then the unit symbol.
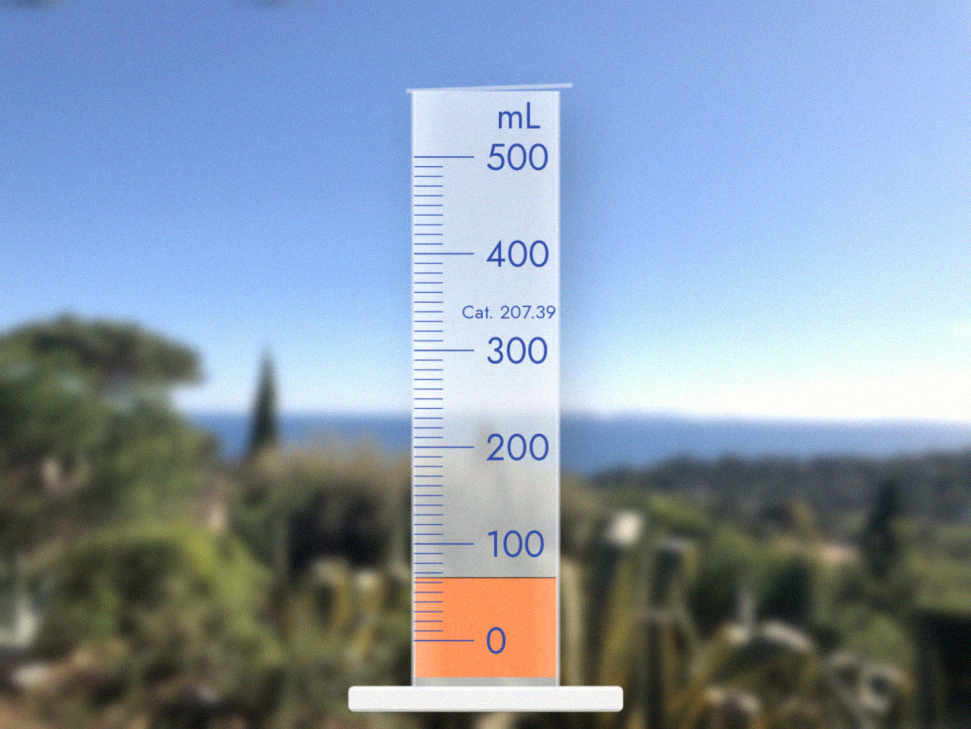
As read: 65 mL
